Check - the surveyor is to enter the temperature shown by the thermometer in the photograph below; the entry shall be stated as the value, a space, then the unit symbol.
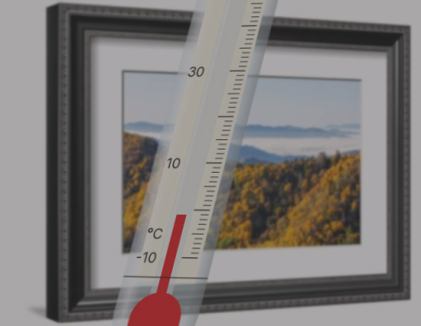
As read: -1 °C
